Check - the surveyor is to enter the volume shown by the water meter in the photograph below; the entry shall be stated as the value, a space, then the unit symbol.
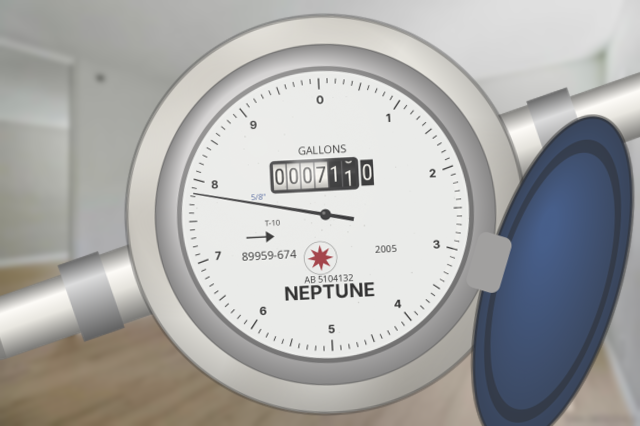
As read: 7107.8 gal
